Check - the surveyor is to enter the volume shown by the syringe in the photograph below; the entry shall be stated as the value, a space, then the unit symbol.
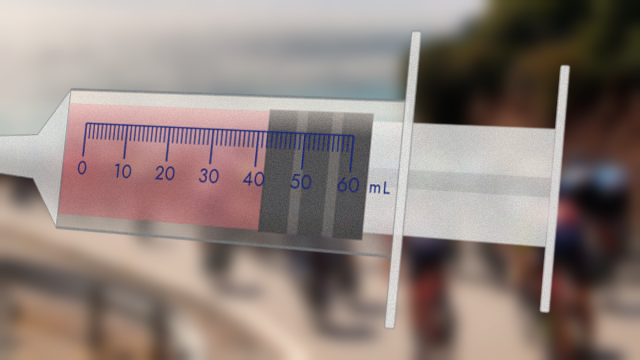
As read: 42 mL
